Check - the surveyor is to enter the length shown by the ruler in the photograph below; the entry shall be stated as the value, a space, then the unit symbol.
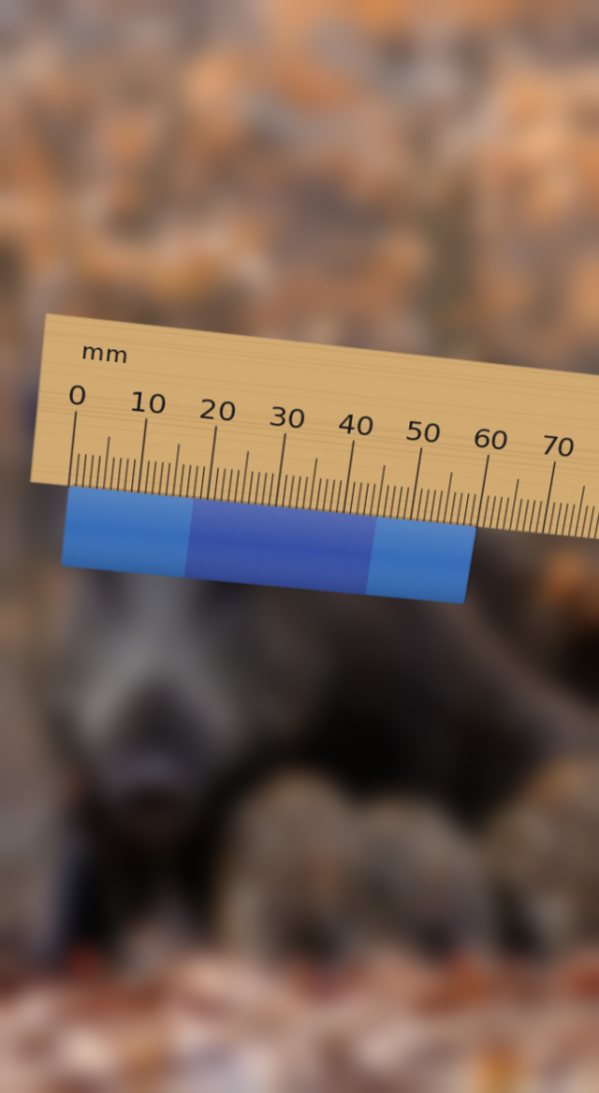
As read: 60 mm
